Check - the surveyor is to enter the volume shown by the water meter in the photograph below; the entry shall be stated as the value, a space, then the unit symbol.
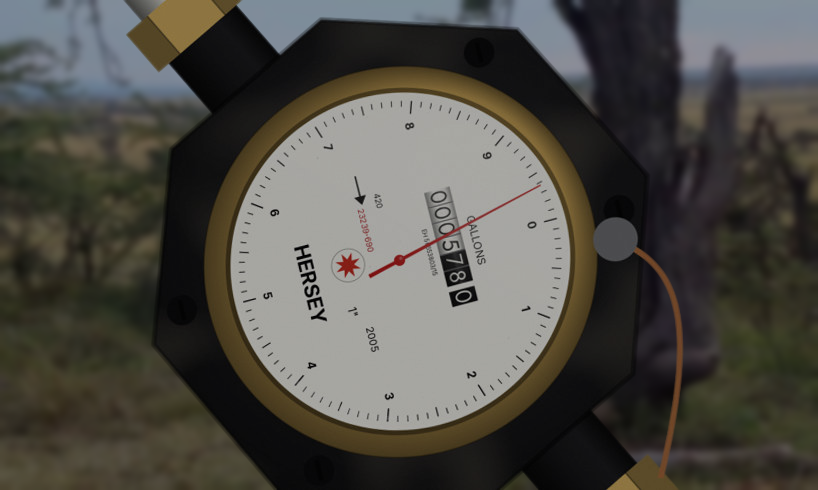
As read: 5779.6 gal
